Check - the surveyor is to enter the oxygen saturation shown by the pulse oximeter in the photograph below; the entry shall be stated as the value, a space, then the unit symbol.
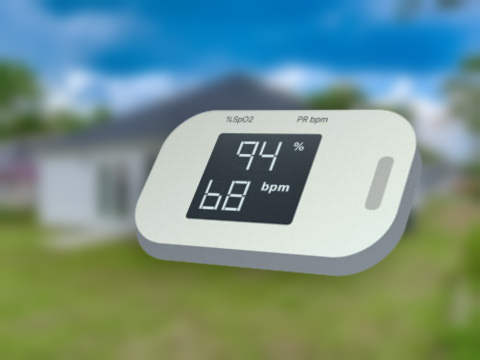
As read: 94 %
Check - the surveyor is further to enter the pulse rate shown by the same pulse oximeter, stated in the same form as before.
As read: 68 bpm
